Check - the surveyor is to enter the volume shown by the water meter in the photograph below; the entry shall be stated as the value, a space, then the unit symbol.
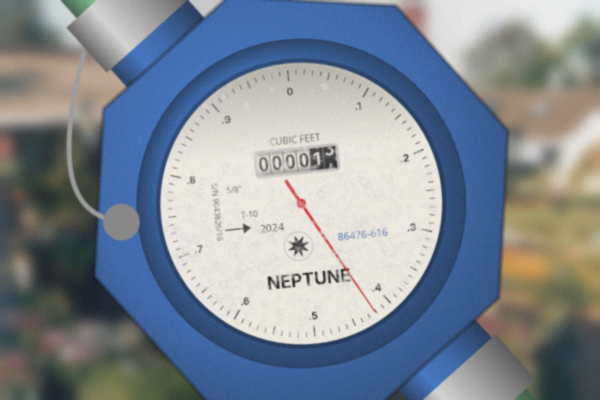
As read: 13.42 ft³
